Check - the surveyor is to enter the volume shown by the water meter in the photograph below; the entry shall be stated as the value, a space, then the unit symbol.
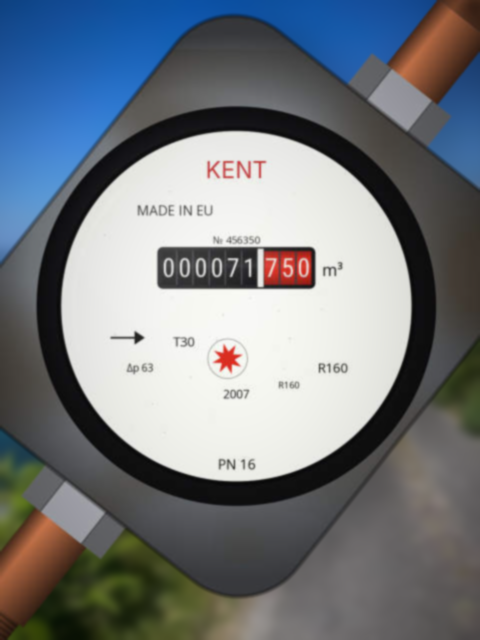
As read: 71.750 m³
